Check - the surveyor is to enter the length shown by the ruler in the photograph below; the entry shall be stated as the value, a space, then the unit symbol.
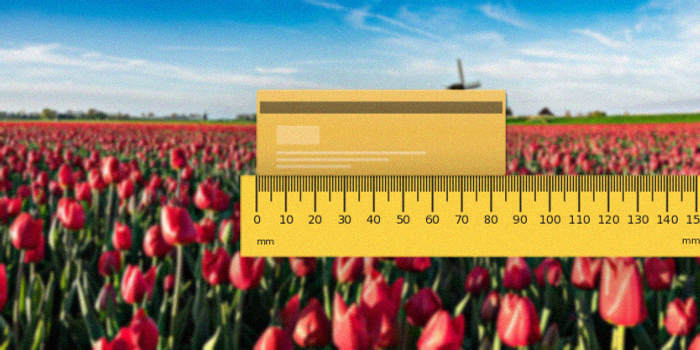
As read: 85 mm
